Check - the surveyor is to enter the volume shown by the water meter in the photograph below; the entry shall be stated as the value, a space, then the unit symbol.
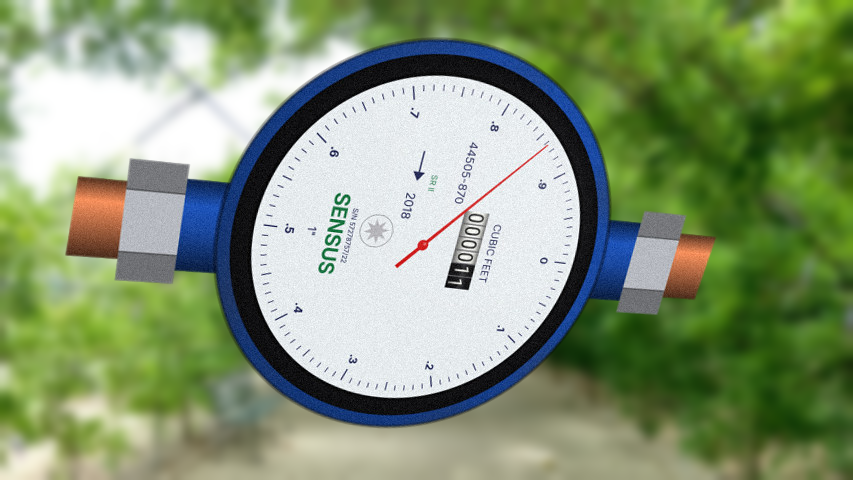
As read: 10.86 ft³
